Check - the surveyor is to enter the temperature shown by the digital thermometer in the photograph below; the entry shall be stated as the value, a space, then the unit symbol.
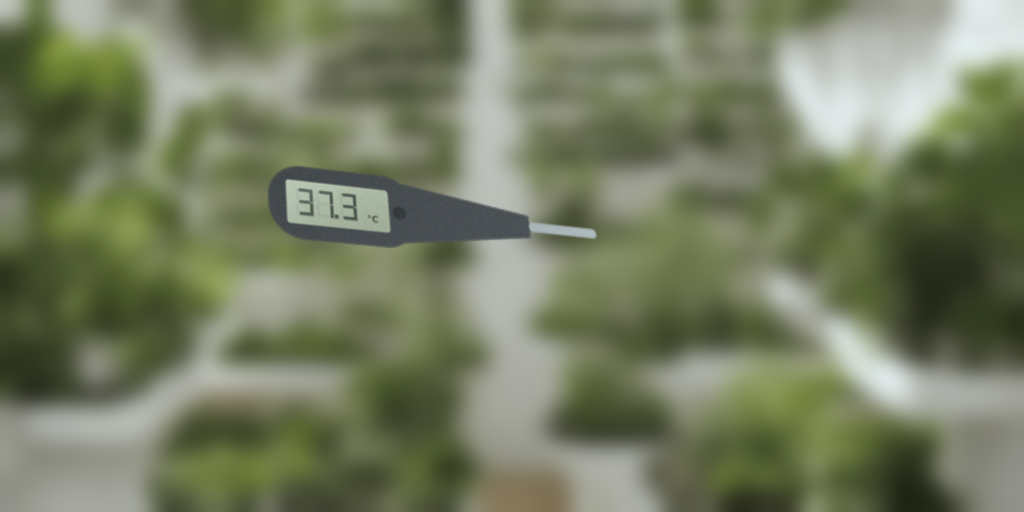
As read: 37.3 °C
